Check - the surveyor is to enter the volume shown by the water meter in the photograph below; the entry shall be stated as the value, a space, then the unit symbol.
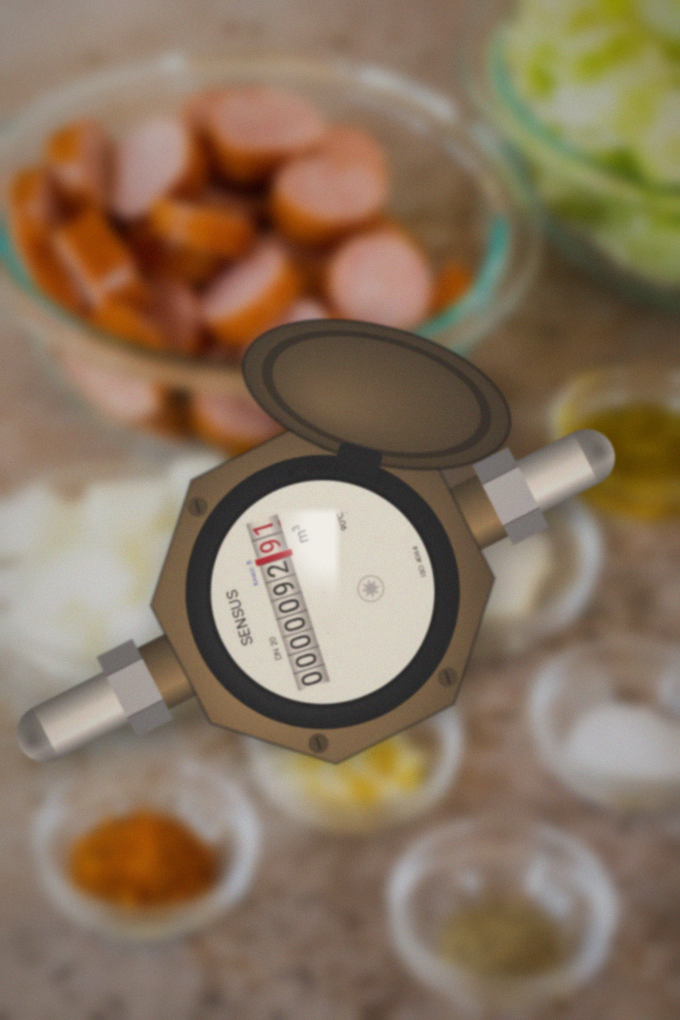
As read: 92.91 m³
